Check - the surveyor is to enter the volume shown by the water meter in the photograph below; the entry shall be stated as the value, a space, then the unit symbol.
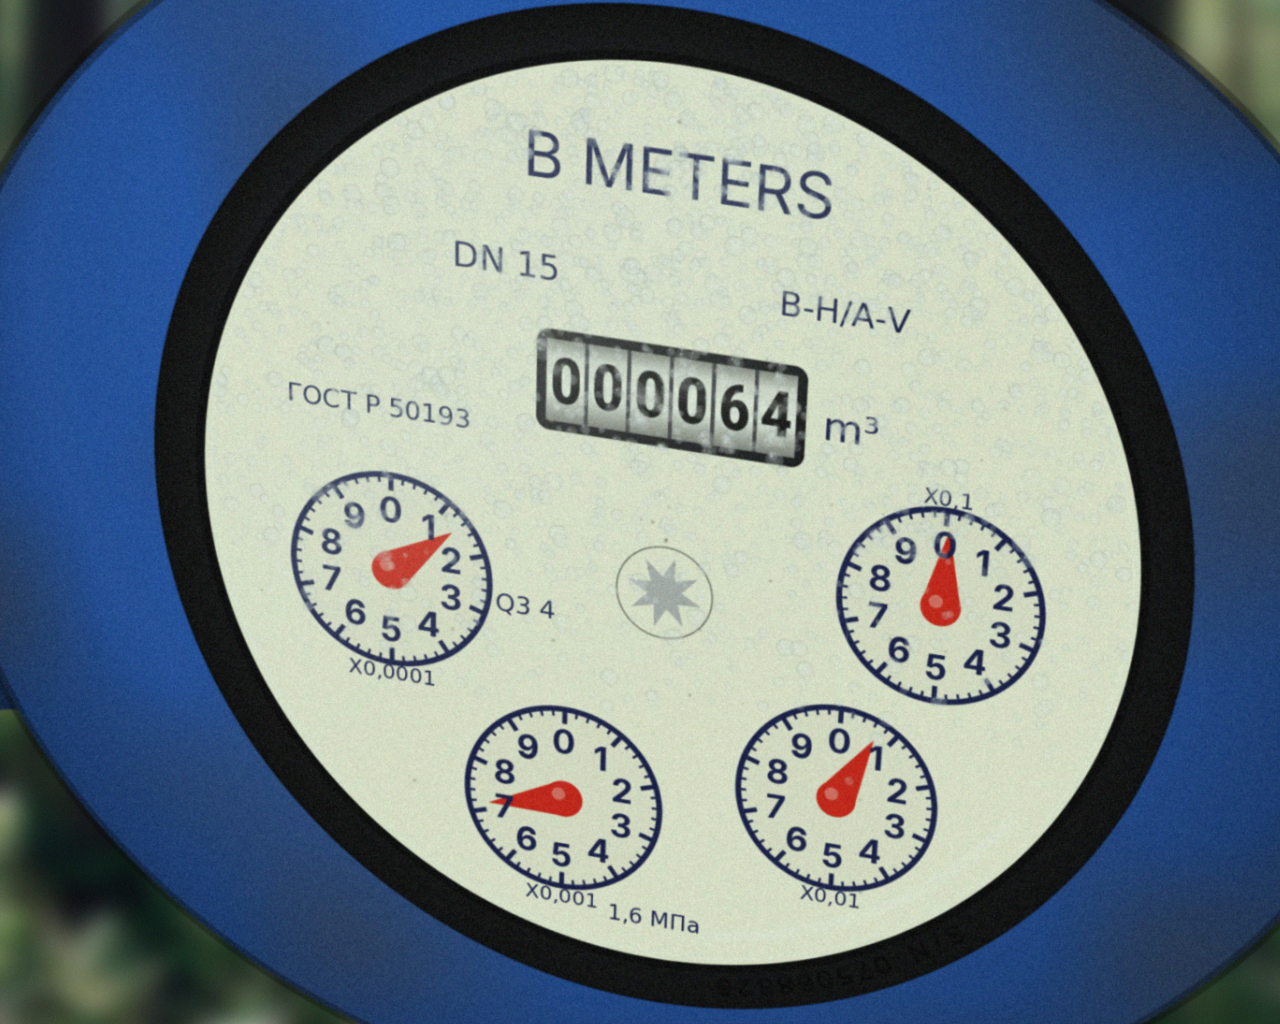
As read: 64.0071 m³
